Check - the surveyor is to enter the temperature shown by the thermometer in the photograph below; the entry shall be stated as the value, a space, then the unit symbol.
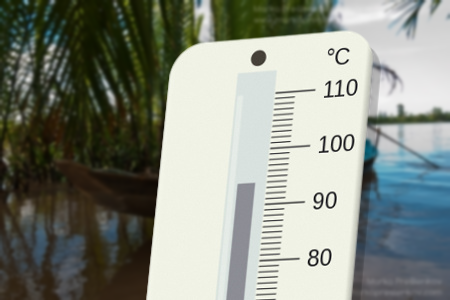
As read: 94 °C
